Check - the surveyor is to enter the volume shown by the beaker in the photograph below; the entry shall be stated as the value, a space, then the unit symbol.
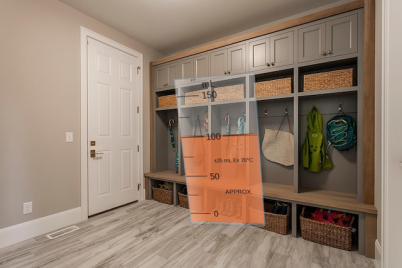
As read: 100 mL
